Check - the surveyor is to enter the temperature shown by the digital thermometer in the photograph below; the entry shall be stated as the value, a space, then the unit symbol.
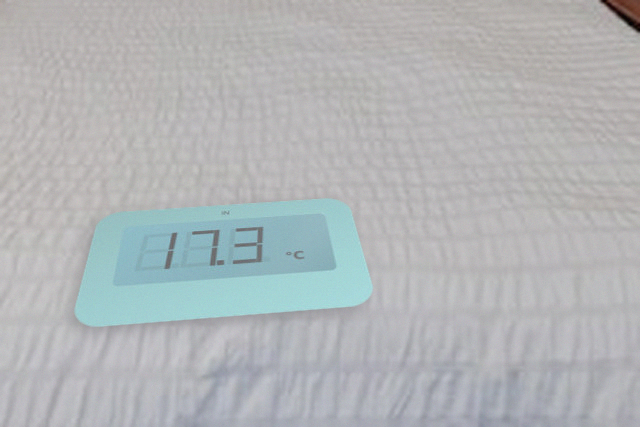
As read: 17.3 °C
